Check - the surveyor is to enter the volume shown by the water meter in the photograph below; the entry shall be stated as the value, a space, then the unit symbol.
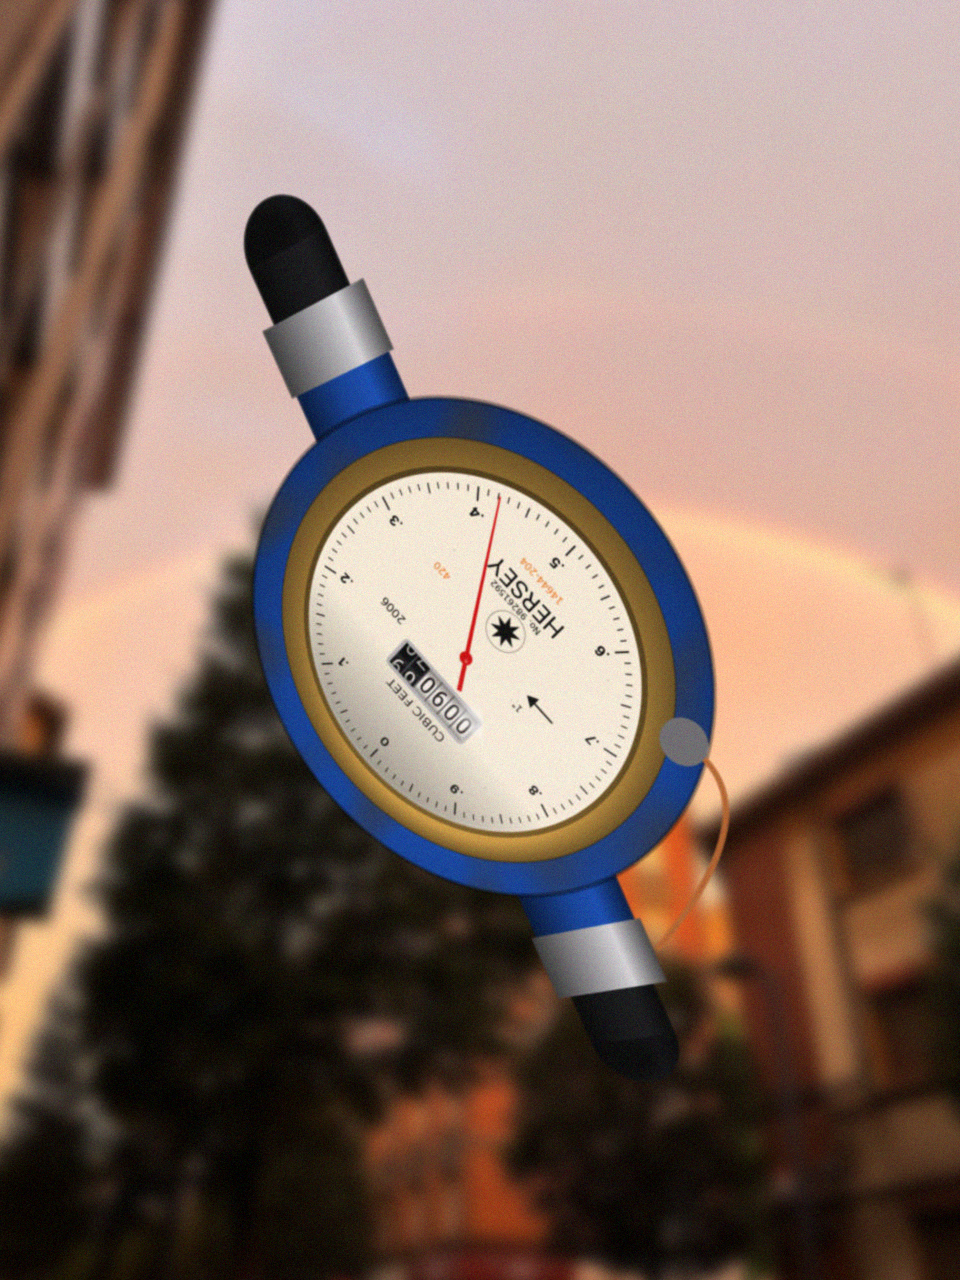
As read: 9069.42 ft³
